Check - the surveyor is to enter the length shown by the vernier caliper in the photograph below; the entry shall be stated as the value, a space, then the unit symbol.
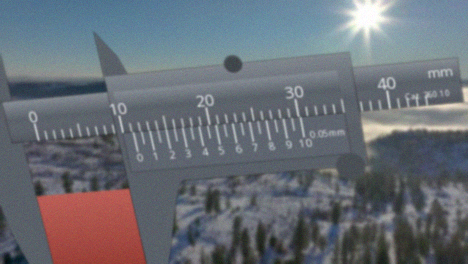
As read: 11.2 mm
